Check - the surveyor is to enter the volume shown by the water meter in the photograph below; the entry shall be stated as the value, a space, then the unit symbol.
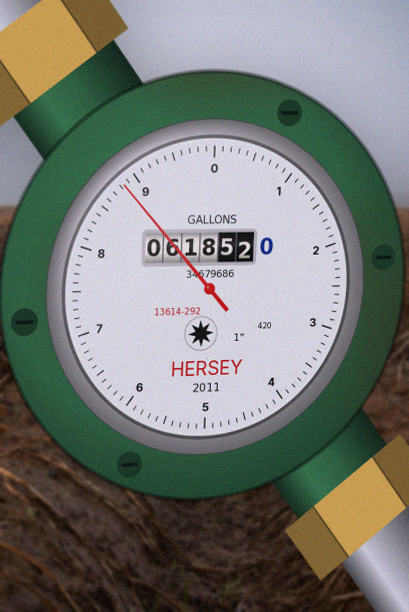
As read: 618518.8 gal
